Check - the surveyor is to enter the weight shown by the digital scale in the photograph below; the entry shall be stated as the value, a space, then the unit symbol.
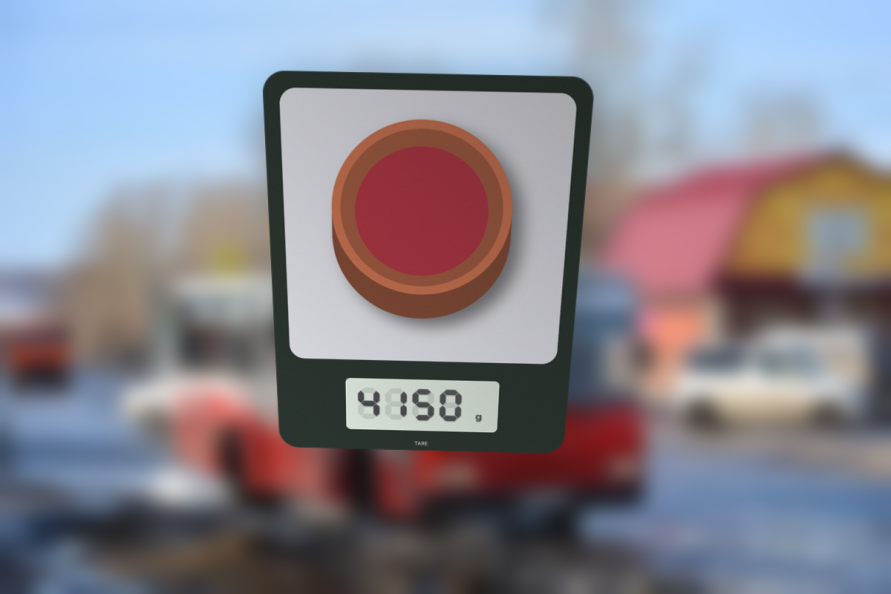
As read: 4150 g
